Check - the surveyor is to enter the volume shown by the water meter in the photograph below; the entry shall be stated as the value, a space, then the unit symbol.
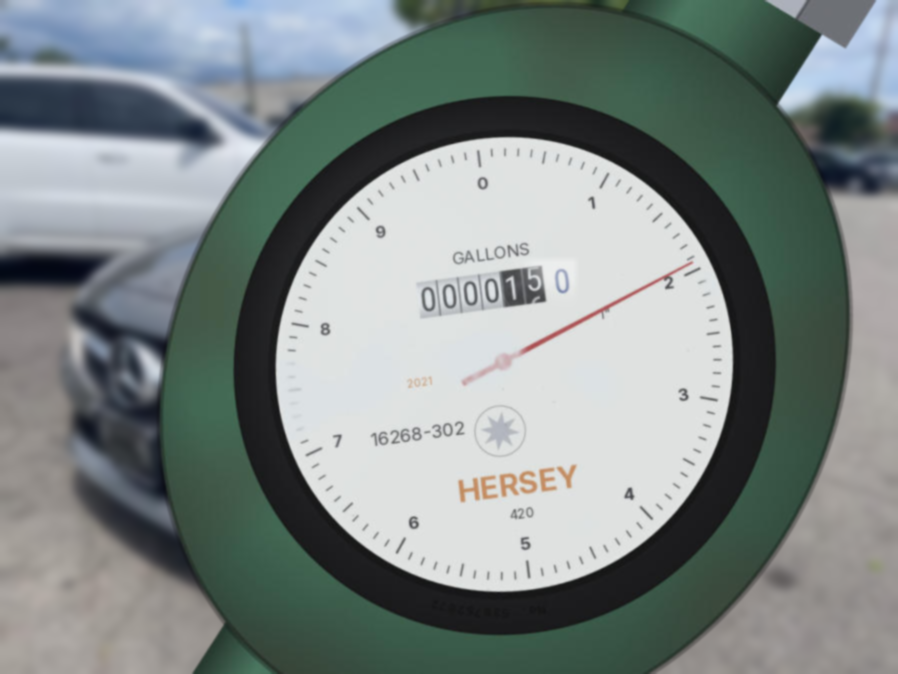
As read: 151.9 gal
